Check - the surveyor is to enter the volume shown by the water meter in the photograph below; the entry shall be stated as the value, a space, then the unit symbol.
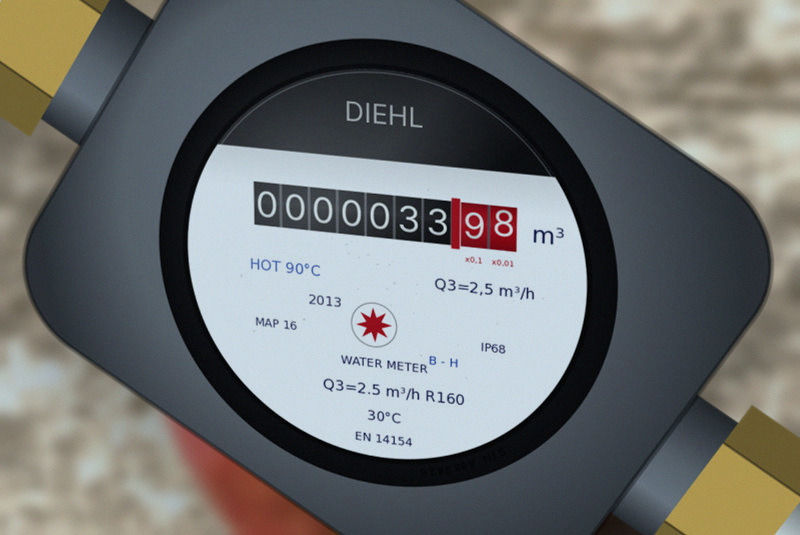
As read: 33.98 m³
